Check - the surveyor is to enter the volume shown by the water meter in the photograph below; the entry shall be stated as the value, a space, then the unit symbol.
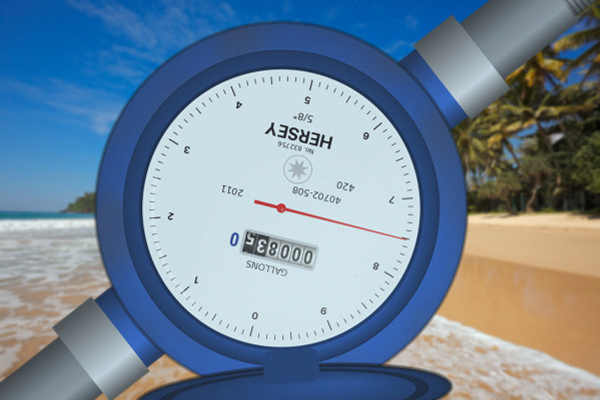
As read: 8347.5 gal
